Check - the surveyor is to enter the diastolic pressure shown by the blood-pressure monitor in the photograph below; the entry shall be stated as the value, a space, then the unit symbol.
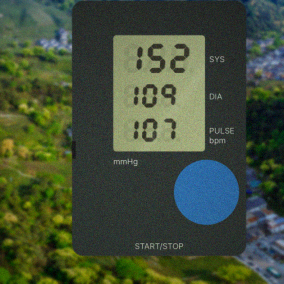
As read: 109 mmHg
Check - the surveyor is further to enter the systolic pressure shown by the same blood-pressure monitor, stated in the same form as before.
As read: 152 mmHg
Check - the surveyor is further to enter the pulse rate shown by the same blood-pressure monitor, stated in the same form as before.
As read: 107 bpm
